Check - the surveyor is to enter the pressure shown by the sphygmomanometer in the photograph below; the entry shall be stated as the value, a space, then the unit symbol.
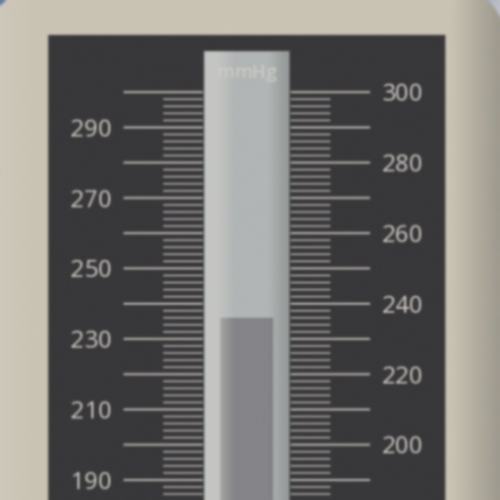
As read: 236 mmHg
